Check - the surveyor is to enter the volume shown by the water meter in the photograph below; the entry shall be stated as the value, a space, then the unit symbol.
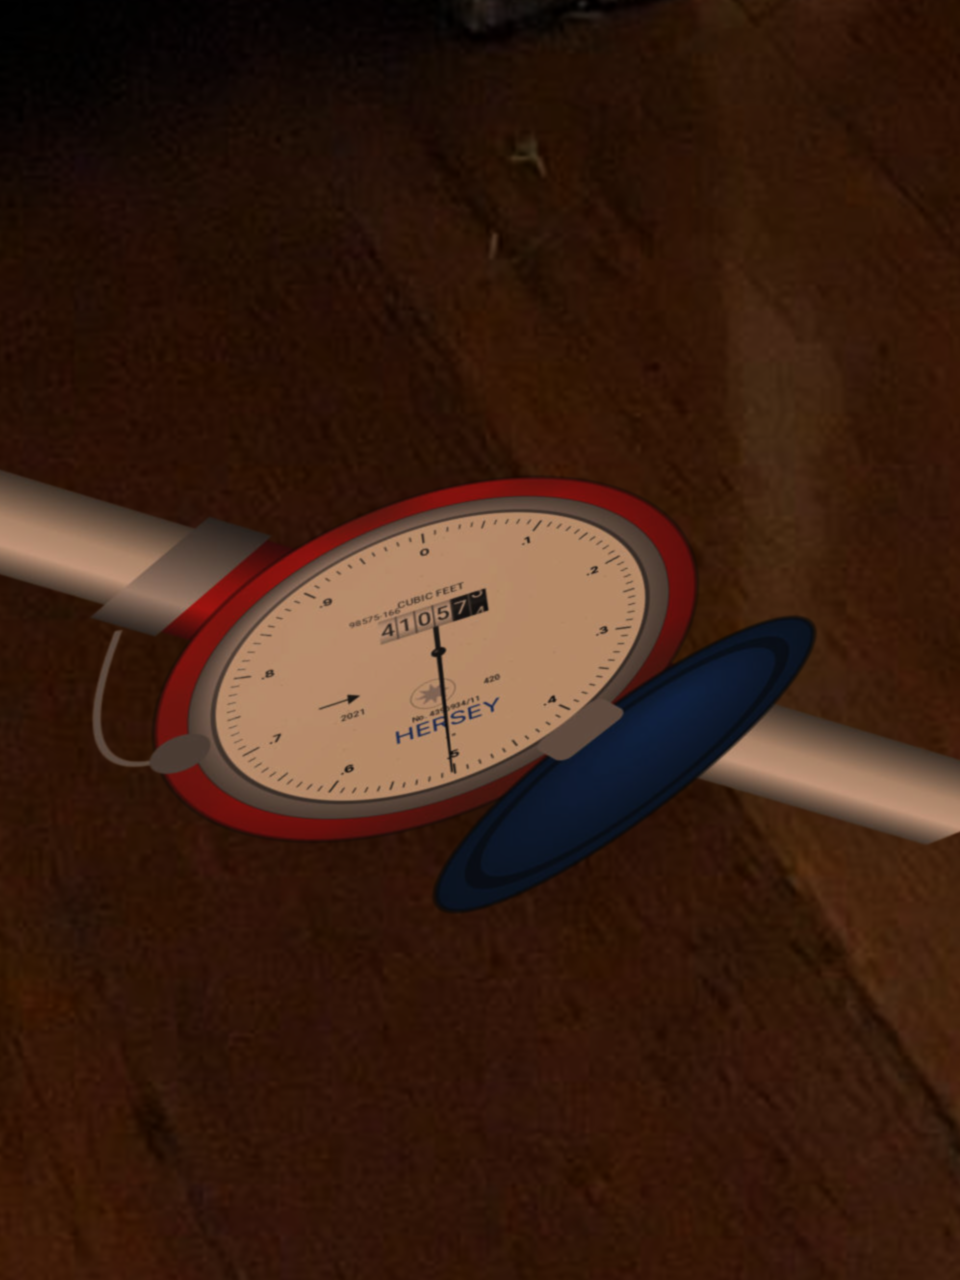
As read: 410573.50 ft³
